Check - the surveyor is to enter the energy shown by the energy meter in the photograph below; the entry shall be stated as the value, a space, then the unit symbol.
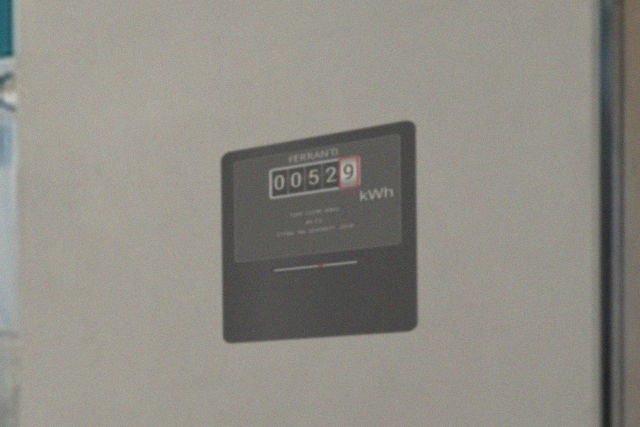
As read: 52.9 kWh
